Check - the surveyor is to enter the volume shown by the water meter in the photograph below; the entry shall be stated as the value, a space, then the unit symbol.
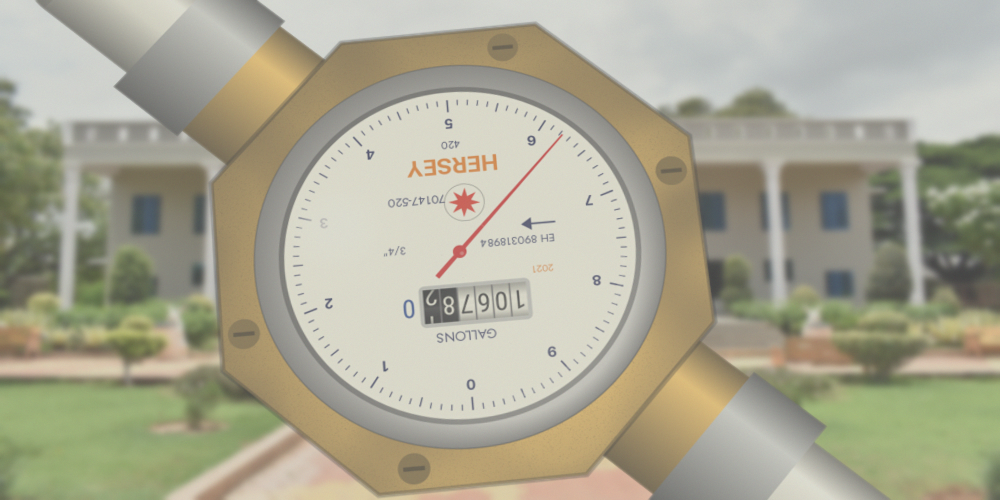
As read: 1067816.2 gal
